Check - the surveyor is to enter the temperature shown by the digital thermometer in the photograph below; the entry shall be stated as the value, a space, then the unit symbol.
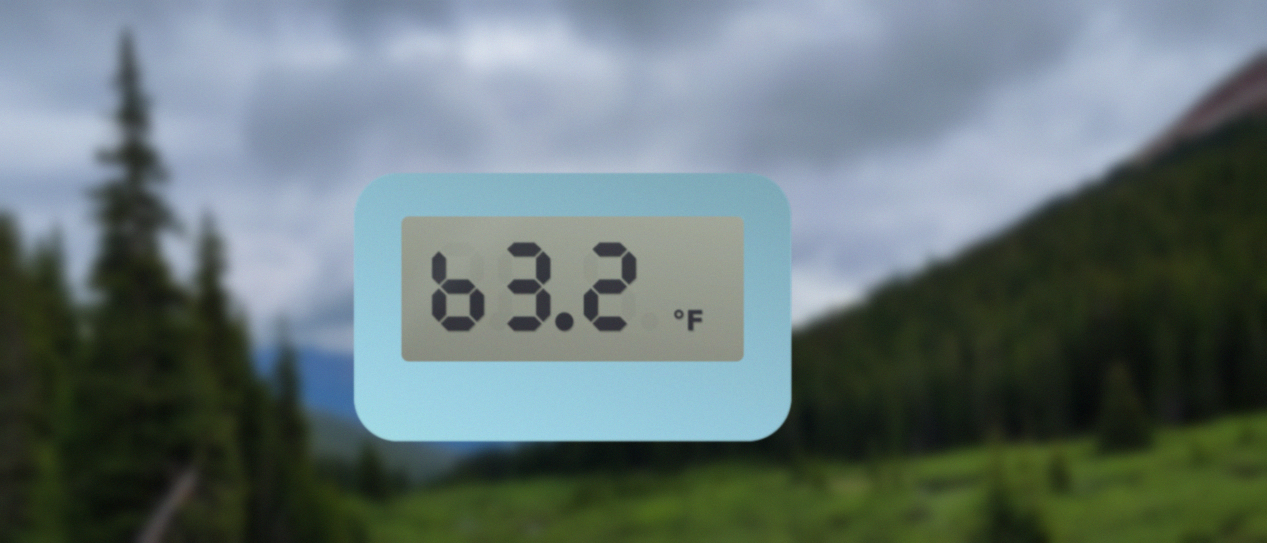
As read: 63.2 °F
